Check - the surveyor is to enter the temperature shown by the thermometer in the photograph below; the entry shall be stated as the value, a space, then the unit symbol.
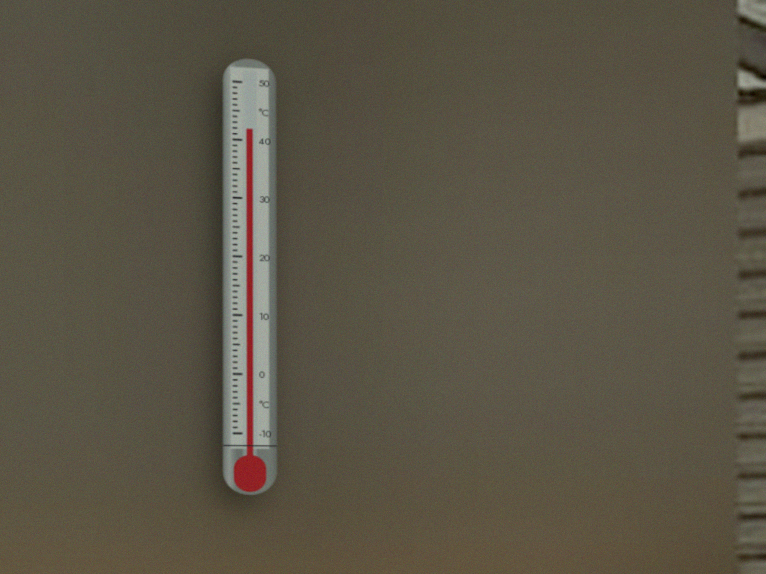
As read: 42 °C
